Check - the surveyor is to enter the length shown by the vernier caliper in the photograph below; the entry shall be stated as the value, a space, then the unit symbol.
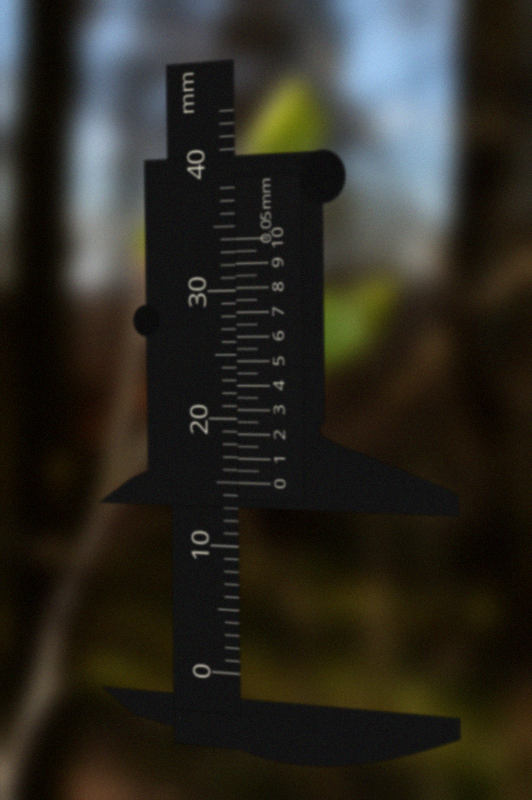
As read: 15.0 mm
